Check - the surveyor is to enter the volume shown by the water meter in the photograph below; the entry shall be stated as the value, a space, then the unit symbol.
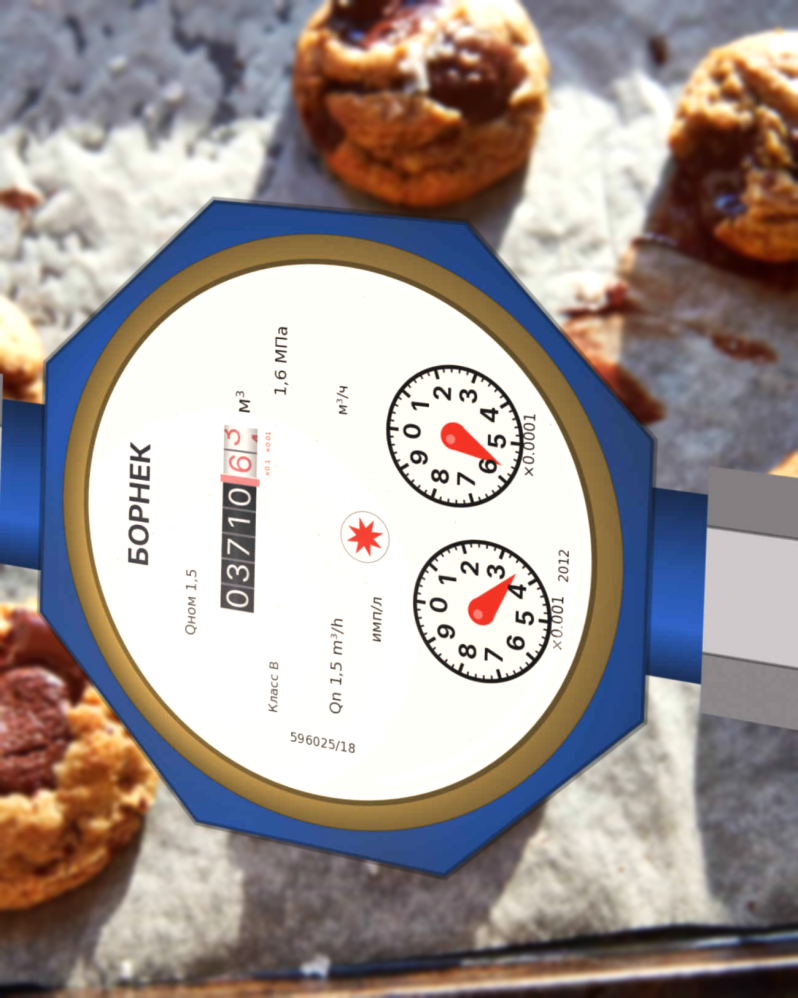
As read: 3710.6335 m³
